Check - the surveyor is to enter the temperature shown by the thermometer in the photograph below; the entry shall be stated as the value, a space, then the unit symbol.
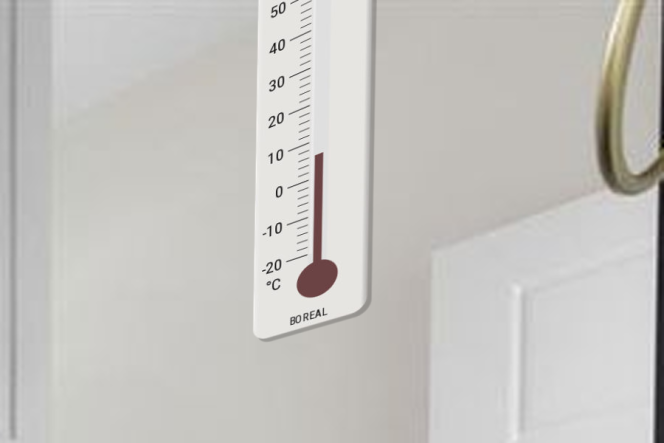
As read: 6 °C
